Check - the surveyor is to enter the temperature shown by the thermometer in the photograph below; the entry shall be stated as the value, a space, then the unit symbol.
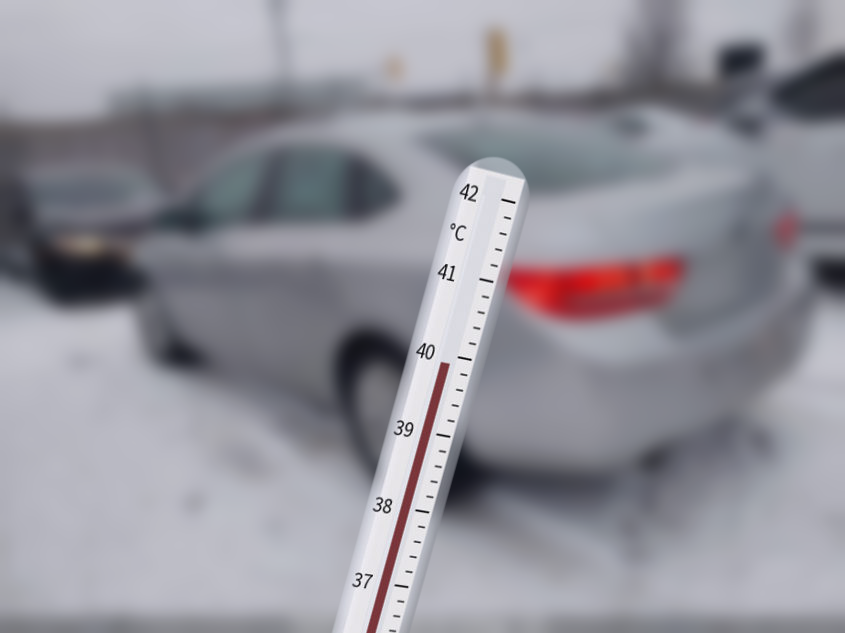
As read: 39.9 °C
